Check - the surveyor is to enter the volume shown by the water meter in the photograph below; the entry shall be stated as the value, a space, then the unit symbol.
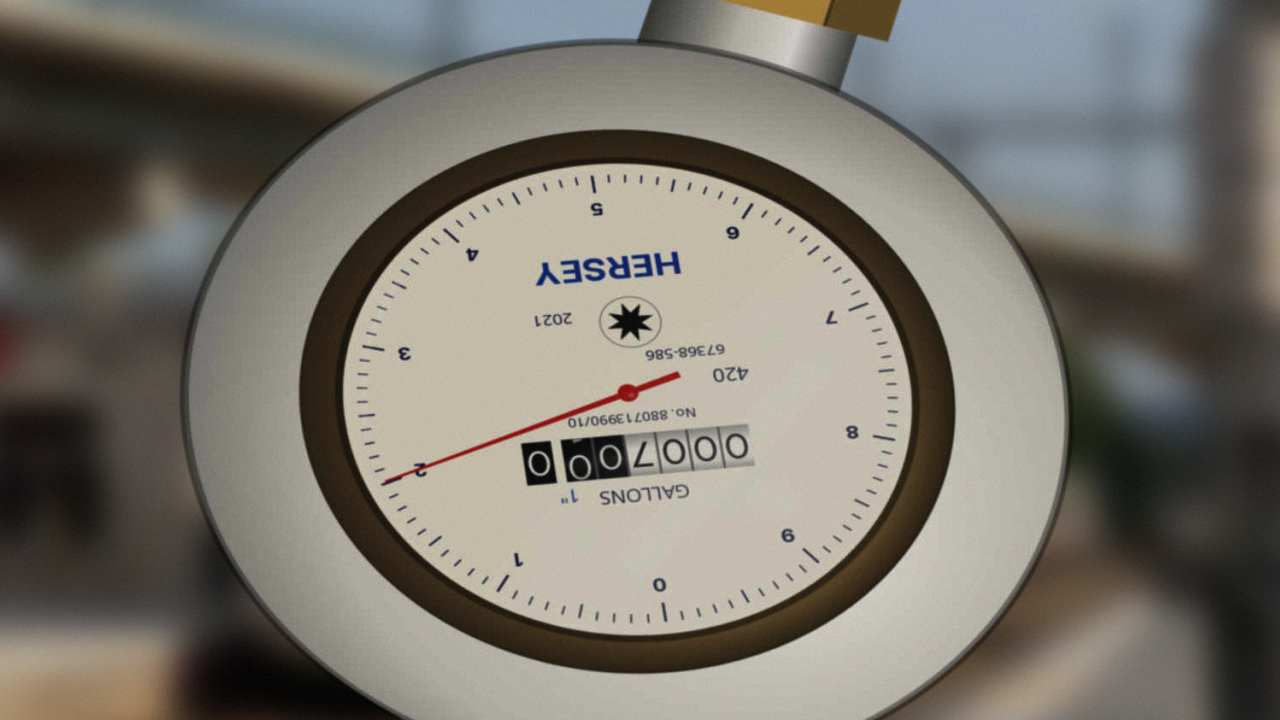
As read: 7002.0 gal
